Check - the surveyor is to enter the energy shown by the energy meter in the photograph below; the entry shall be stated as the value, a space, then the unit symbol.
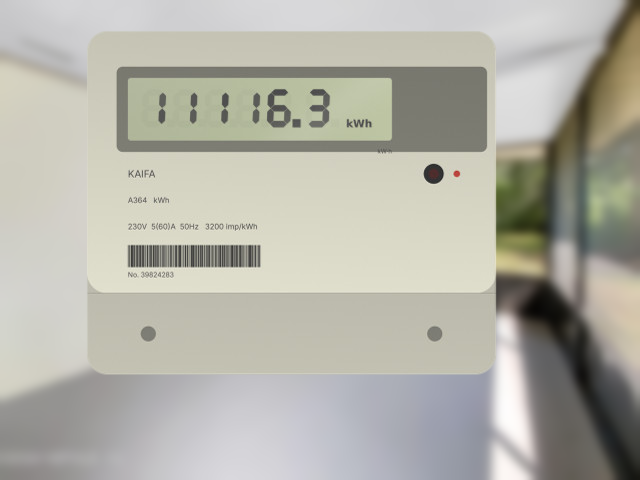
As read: 11116.3 kWh
